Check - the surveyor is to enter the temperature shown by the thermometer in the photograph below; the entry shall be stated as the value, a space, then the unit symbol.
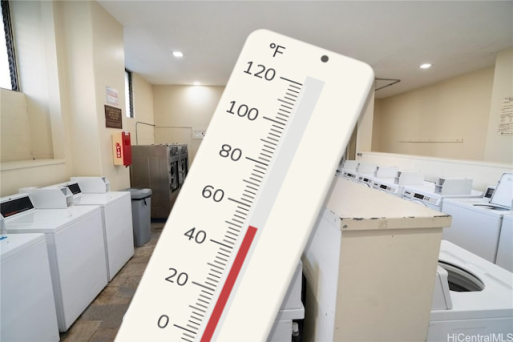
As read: 52 °F
